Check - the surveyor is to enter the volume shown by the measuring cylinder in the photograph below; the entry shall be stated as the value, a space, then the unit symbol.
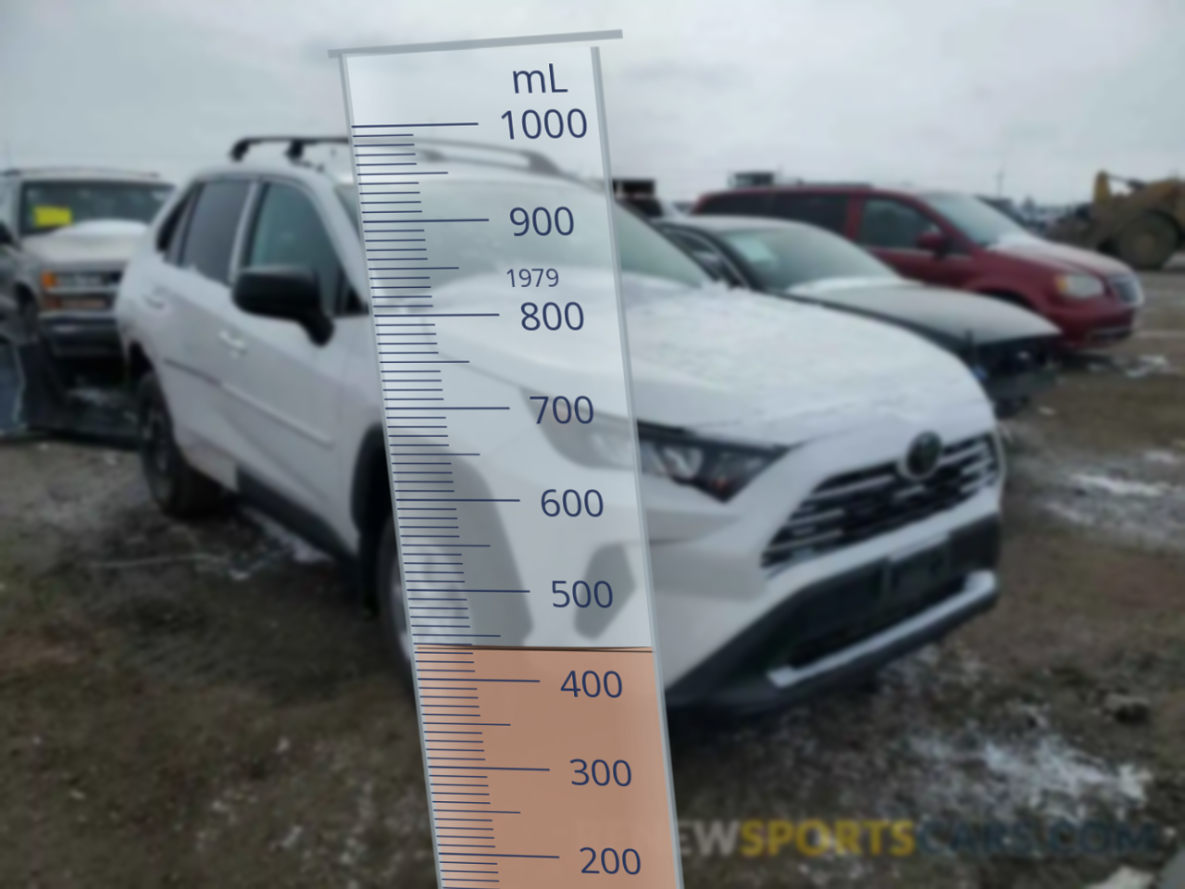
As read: 435 mL
